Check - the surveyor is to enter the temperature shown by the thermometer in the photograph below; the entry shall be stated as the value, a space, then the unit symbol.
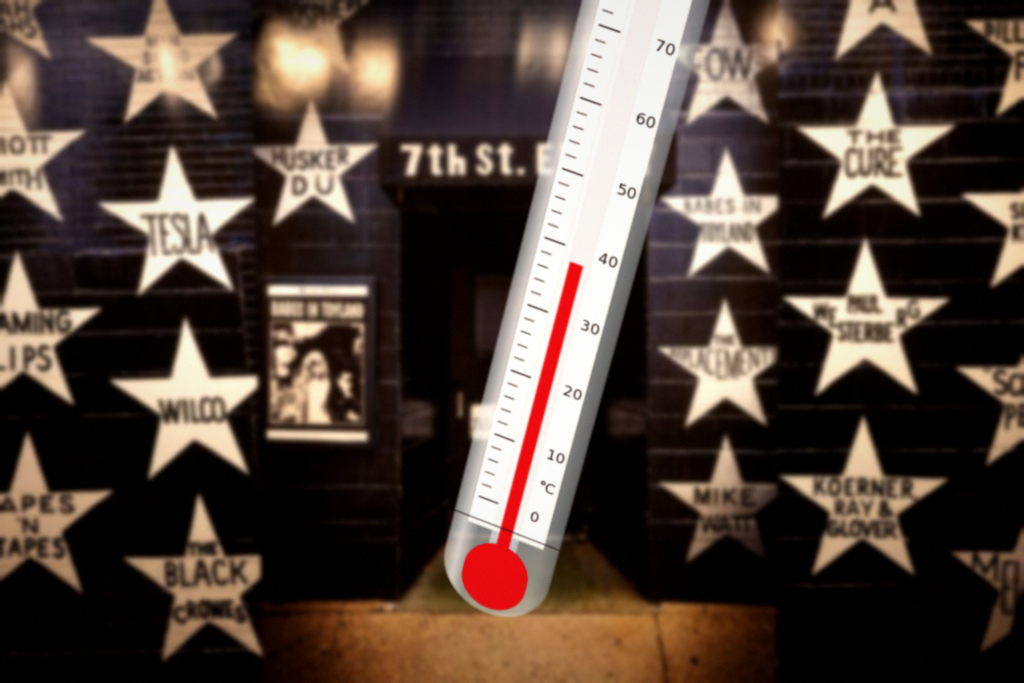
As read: 38 °C
